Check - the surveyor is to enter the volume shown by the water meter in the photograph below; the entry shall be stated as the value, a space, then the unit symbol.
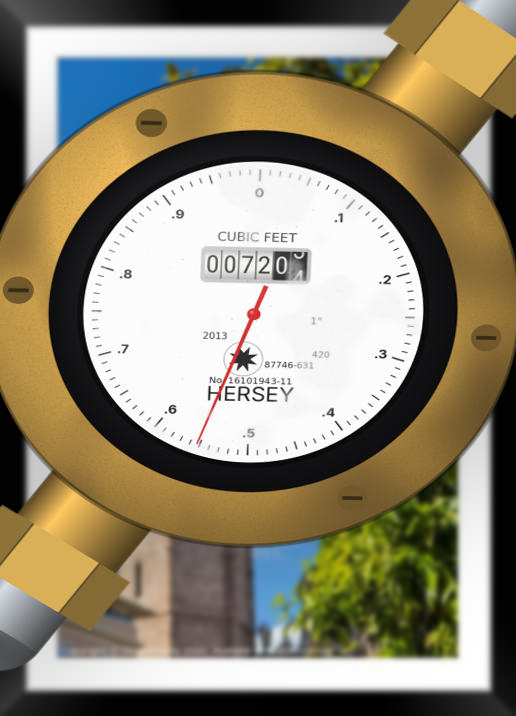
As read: 7203.55 ft³
